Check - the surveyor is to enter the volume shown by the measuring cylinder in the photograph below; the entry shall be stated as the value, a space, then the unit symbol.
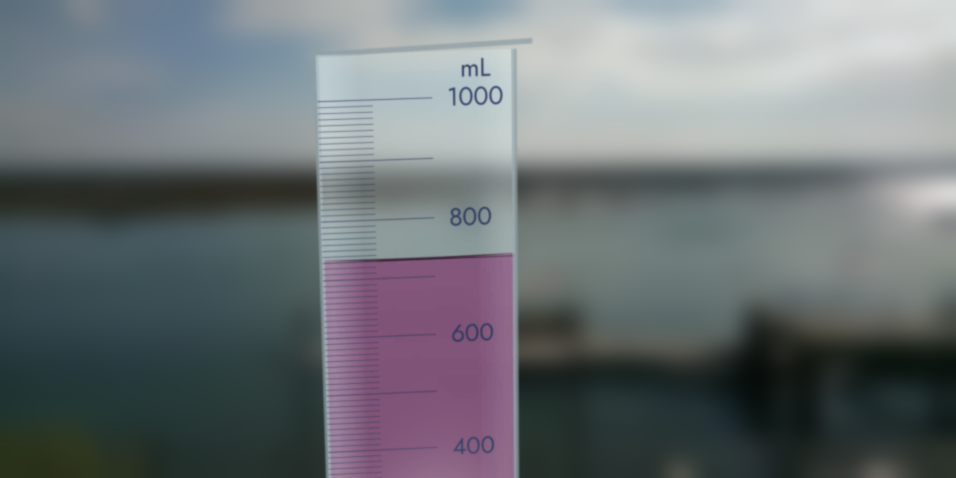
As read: 730 mL
